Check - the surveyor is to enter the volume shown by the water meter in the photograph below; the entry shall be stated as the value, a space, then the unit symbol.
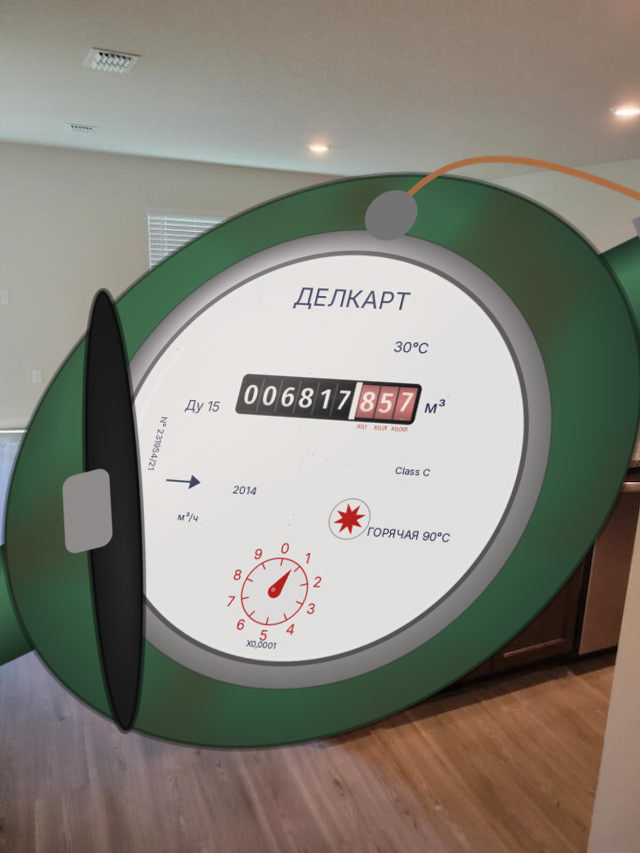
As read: 6817.8570 m³
